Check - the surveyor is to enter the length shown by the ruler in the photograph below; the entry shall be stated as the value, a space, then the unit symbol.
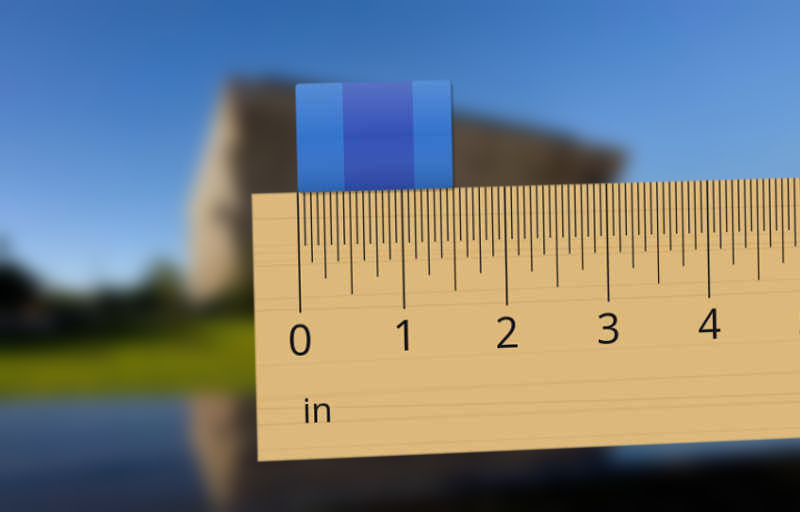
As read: 1.5 in
